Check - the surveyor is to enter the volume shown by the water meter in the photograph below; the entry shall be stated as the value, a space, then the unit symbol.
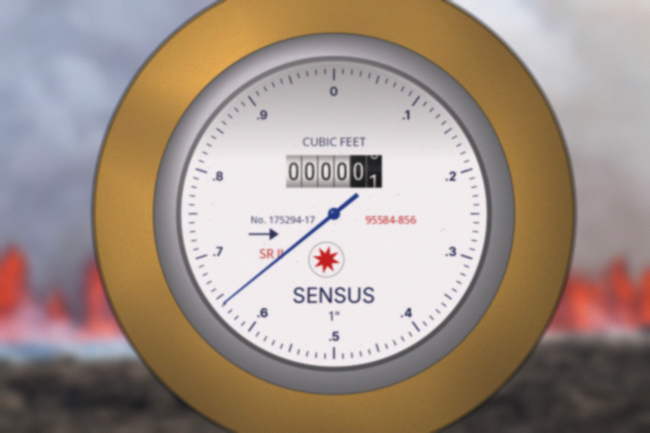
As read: 0.64 ft³
